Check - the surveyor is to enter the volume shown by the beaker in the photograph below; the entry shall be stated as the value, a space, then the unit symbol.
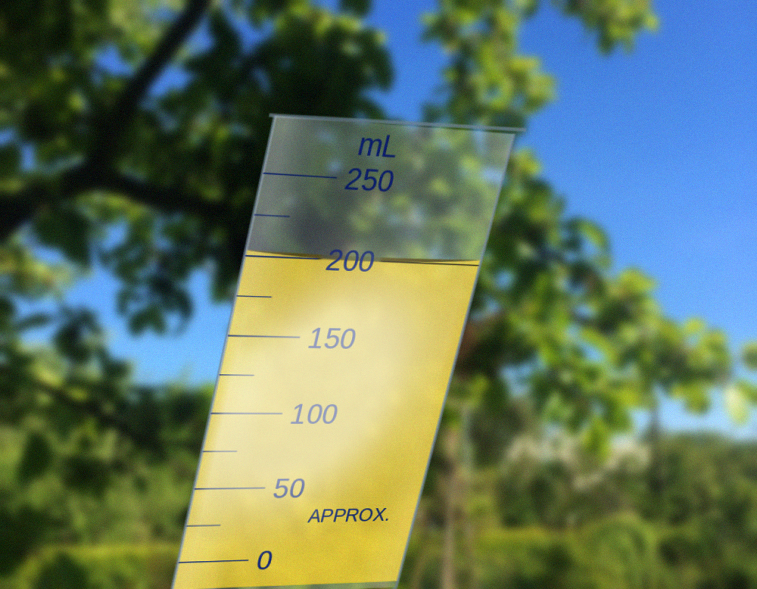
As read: 200 mL
